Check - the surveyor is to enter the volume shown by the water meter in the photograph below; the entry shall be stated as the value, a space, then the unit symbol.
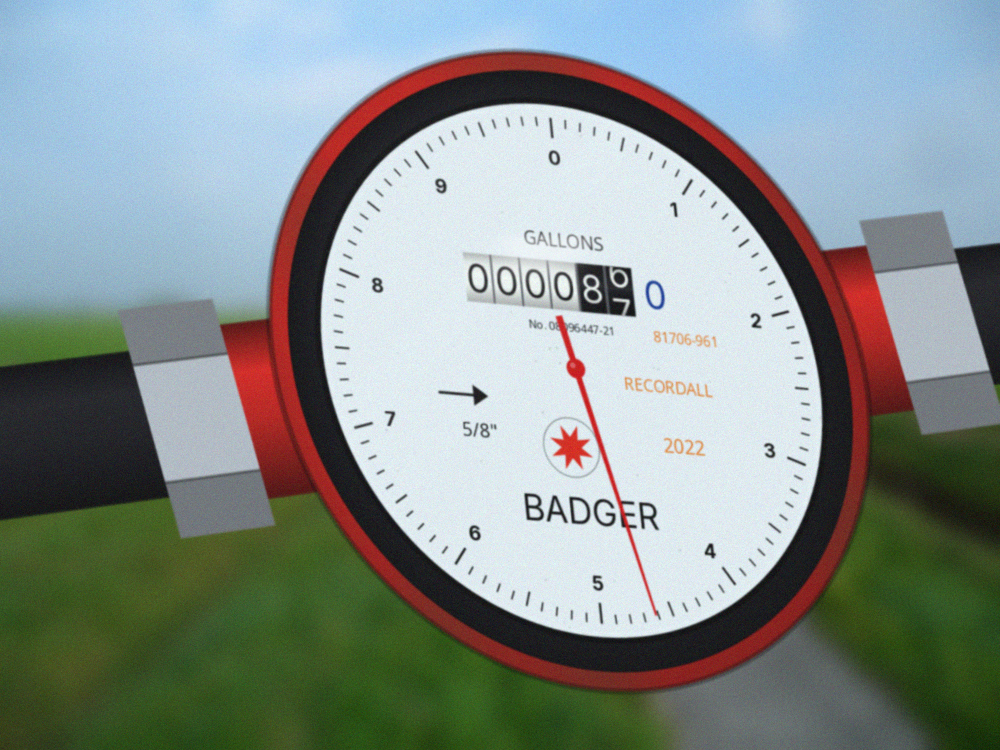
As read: 864.6 gal
